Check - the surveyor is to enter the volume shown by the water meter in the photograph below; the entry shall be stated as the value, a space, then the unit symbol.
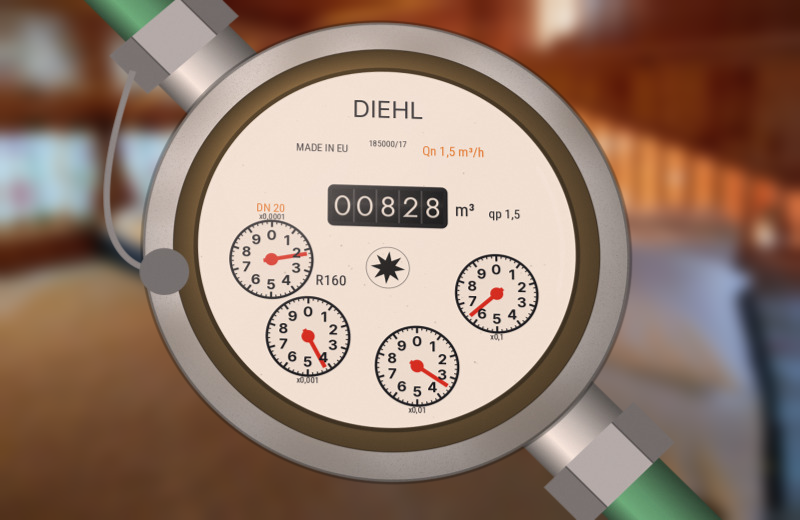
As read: 828.6342 m³
